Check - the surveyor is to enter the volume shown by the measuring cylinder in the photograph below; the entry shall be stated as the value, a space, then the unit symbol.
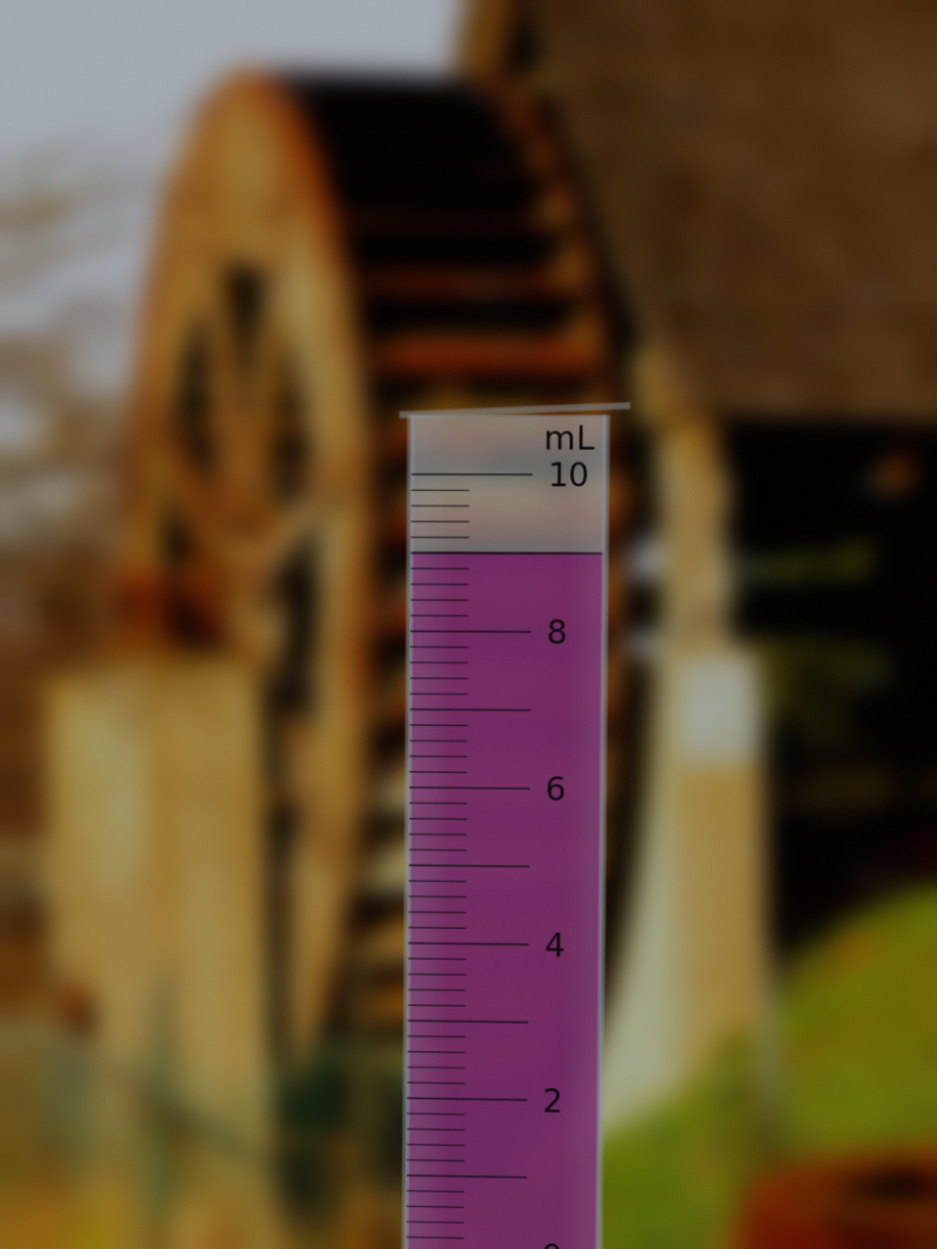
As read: 9 mL
